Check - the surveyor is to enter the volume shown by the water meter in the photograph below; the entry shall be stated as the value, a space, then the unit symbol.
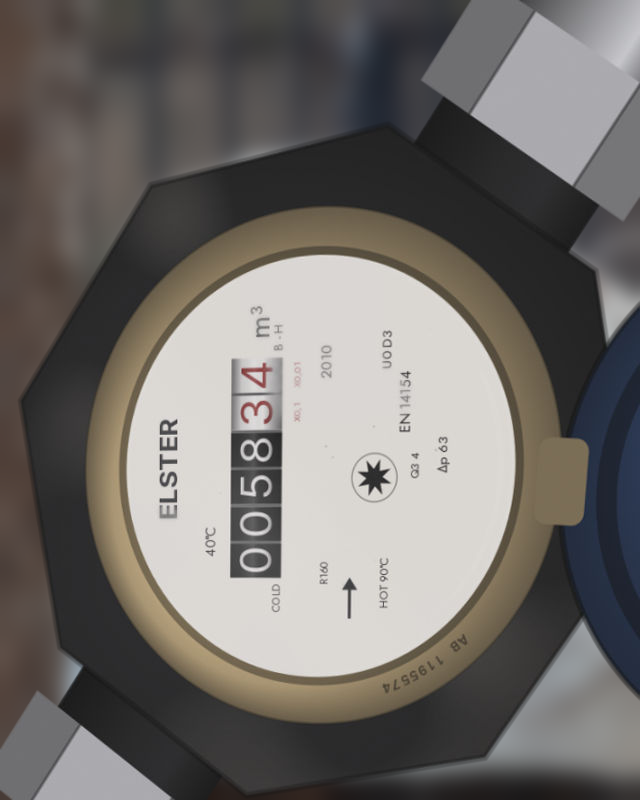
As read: 58.34 m³
